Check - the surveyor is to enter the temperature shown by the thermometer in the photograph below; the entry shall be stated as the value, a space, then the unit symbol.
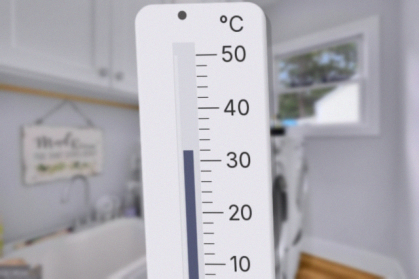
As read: 32 °C
